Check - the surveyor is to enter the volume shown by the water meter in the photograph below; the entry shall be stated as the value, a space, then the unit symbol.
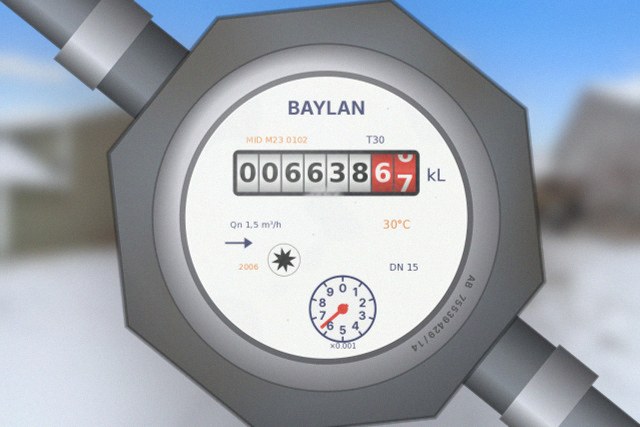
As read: 6638.666 kL
